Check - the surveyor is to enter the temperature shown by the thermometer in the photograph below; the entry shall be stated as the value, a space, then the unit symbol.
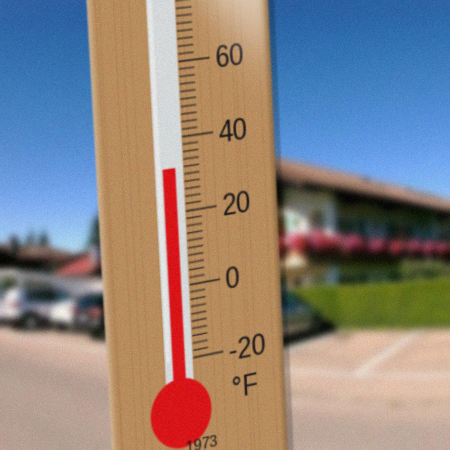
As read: 32 °F
